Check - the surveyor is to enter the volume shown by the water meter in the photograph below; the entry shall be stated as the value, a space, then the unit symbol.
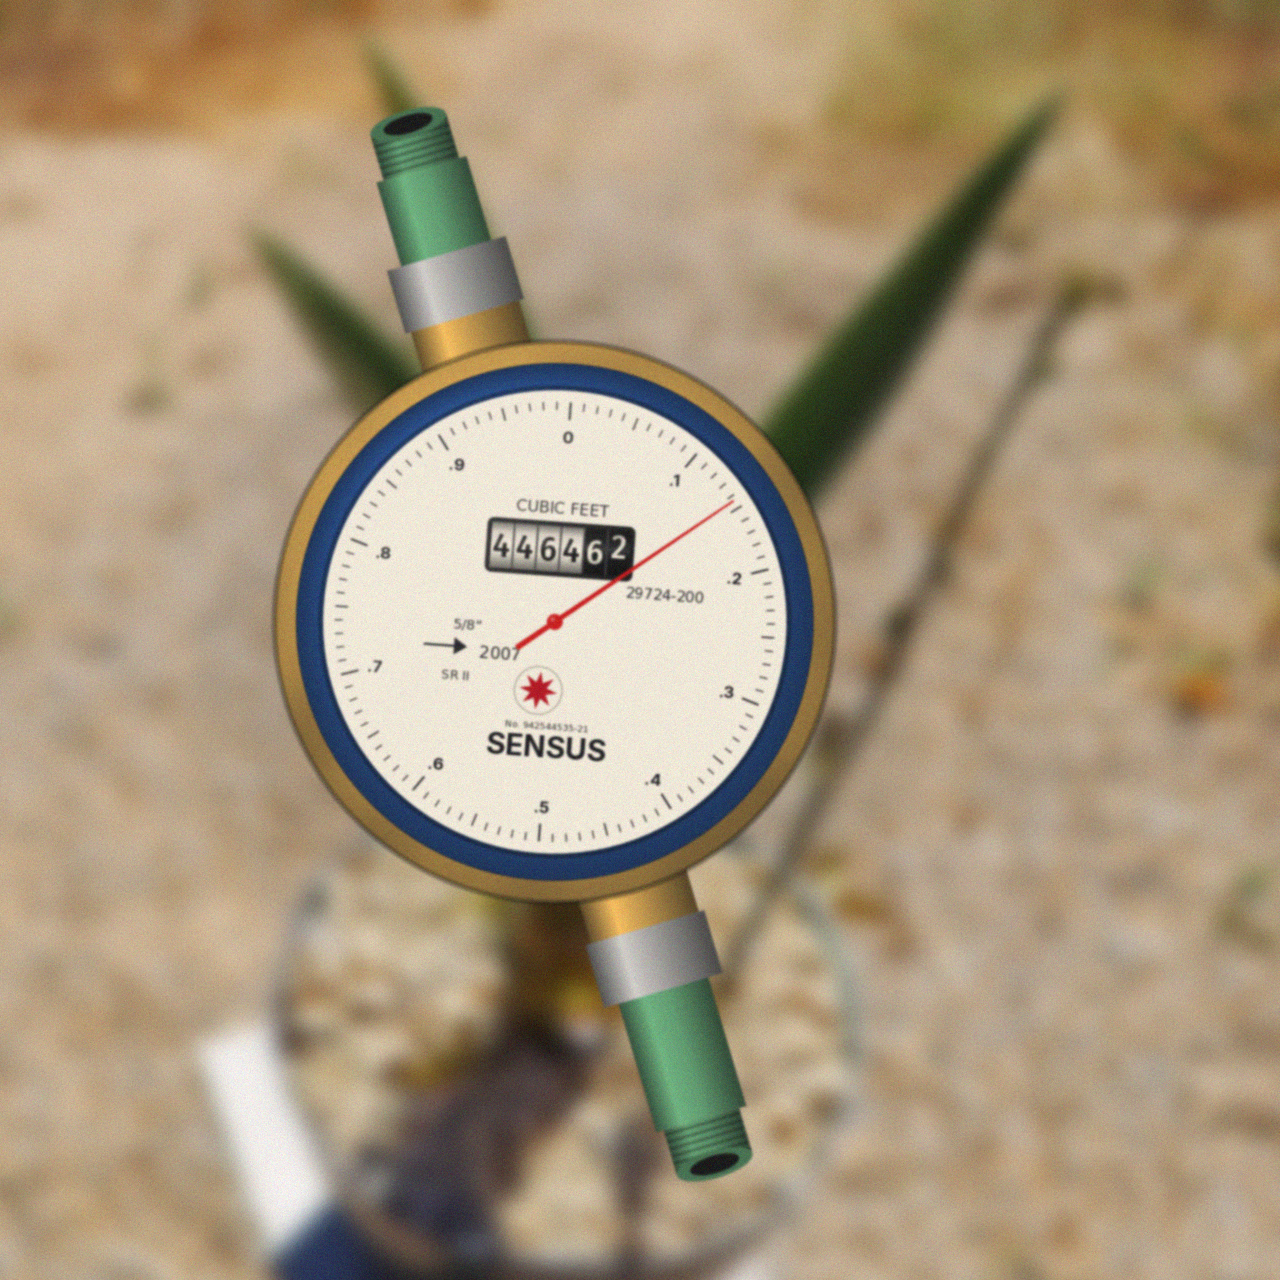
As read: 446462.14 ft³
